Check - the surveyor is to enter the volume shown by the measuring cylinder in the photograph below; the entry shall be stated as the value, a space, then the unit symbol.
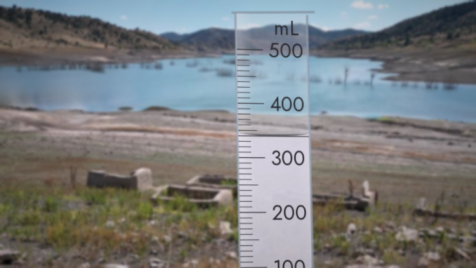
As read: 340 mL
